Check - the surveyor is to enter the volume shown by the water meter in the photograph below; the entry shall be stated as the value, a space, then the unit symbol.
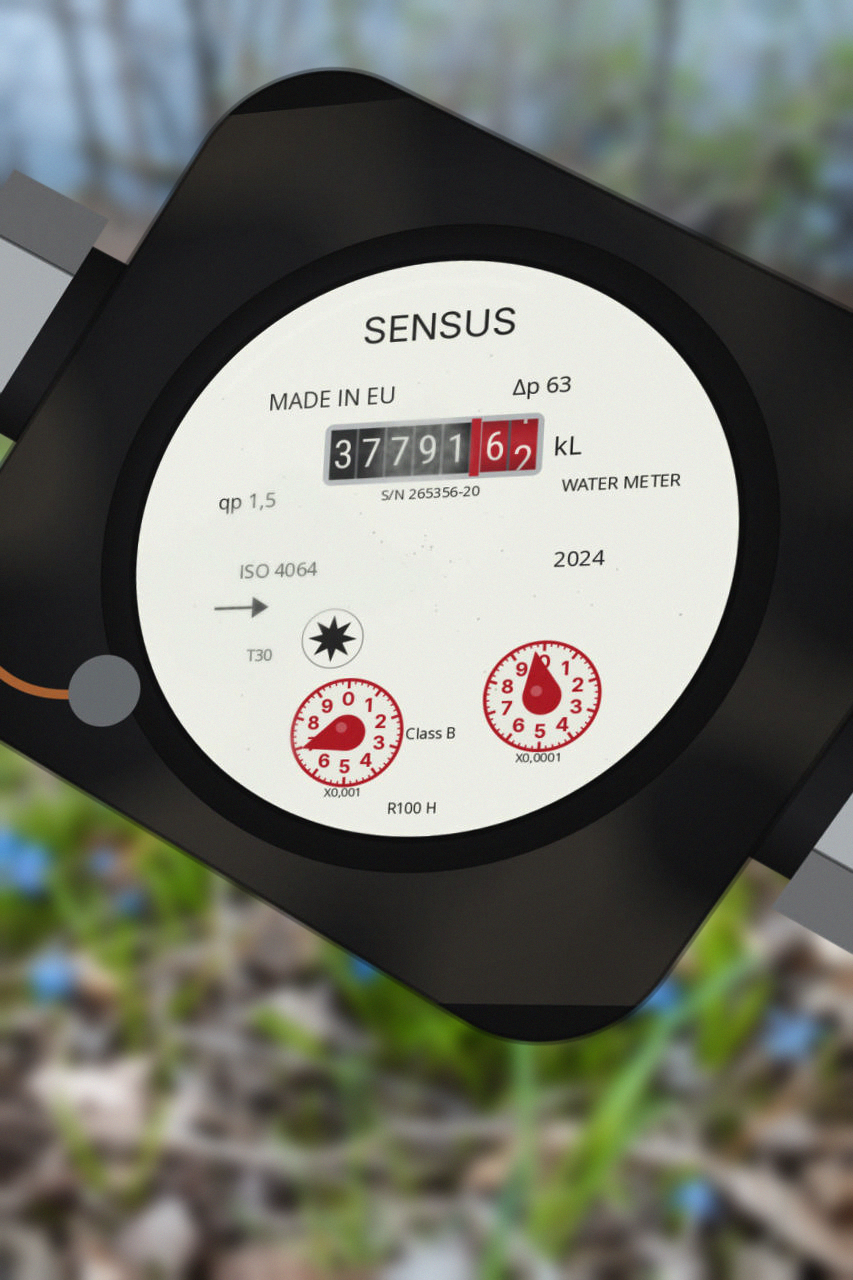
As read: 37791.6169 kL
